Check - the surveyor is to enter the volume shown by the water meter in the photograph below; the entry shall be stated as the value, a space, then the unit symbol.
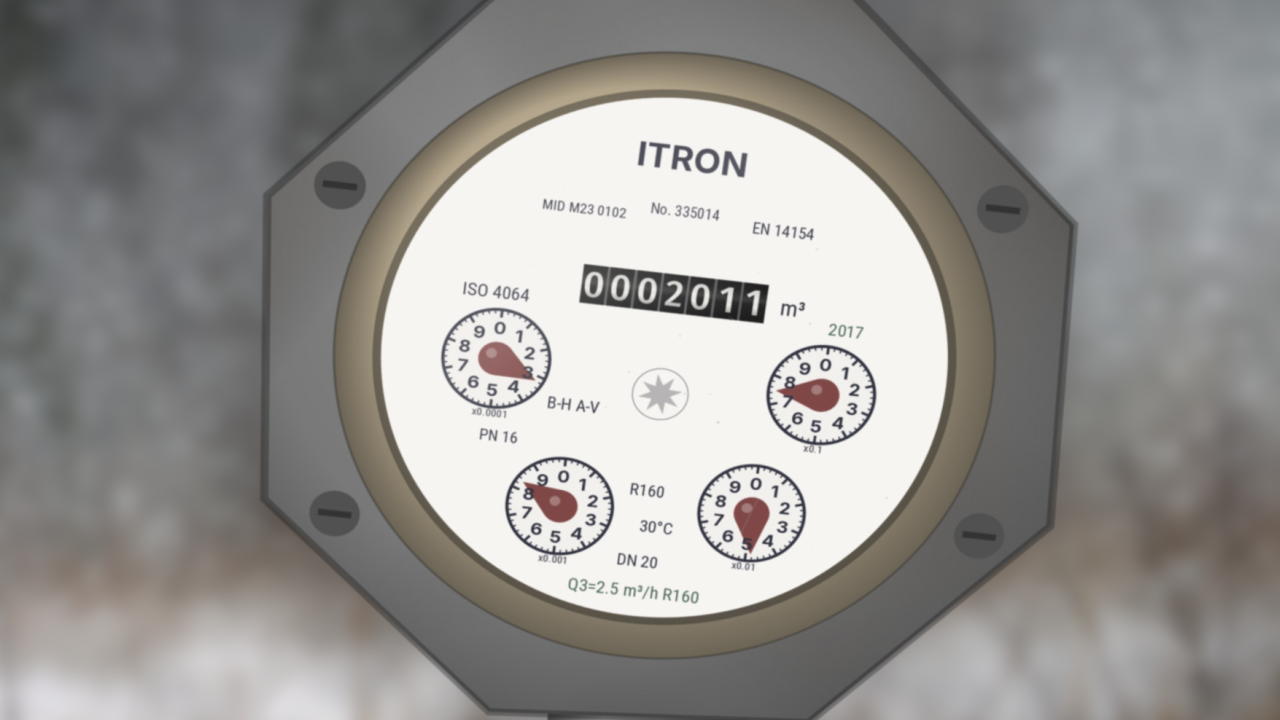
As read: 2011.7483 m³
